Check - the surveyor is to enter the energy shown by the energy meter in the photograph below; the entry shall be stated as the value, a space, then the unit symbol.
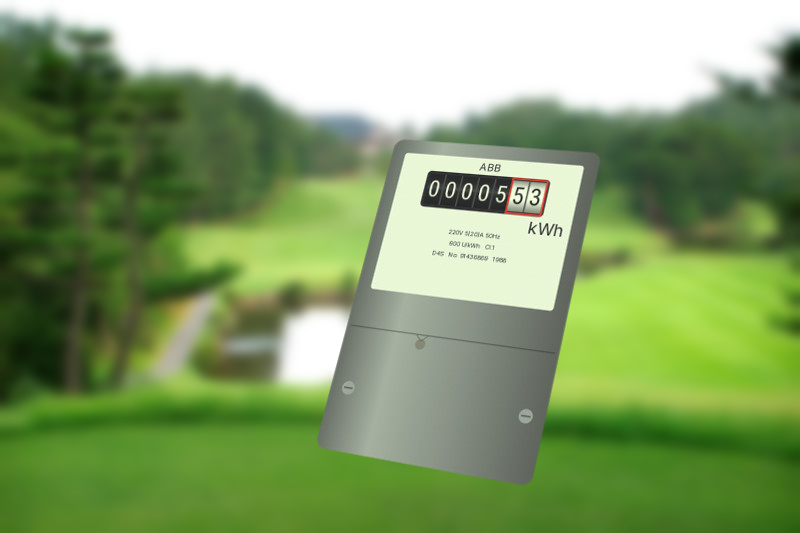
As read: 5.53 kWh
